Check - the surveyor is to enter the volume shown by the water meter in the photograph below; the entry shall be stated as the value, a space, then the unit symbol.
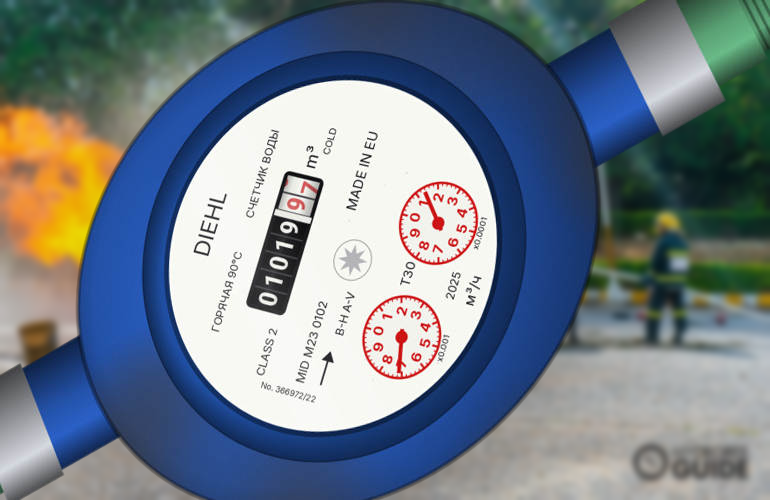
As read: 1019.9671 m³
